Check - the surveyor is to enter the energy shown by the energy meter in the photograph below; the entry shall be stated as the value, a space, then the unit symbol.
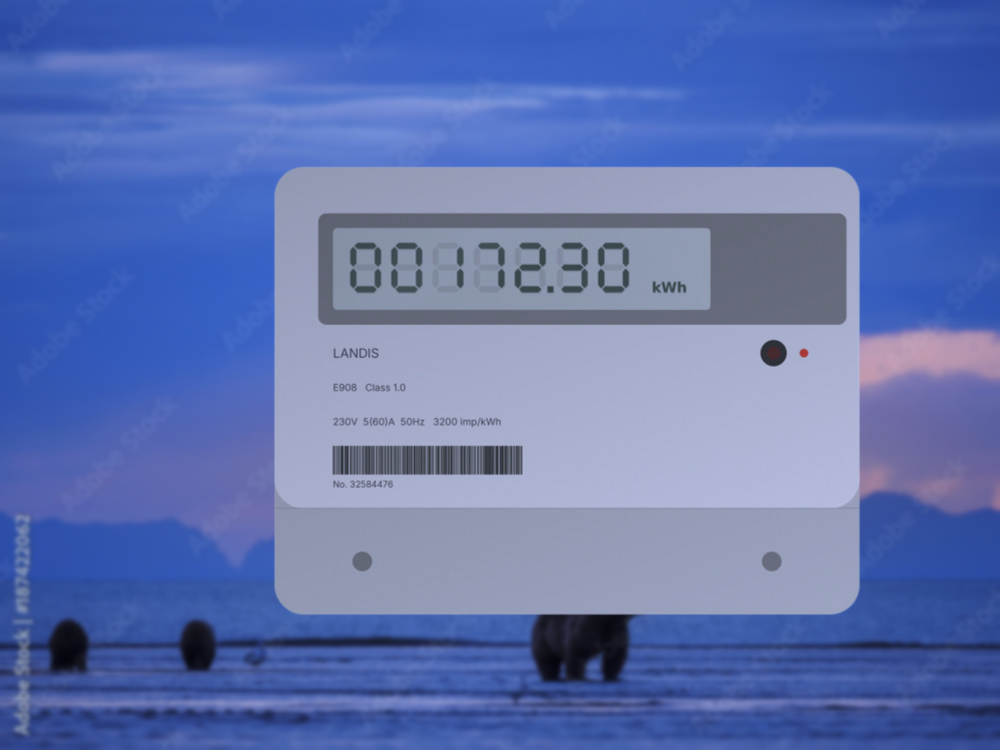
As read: 172.30 kWh
